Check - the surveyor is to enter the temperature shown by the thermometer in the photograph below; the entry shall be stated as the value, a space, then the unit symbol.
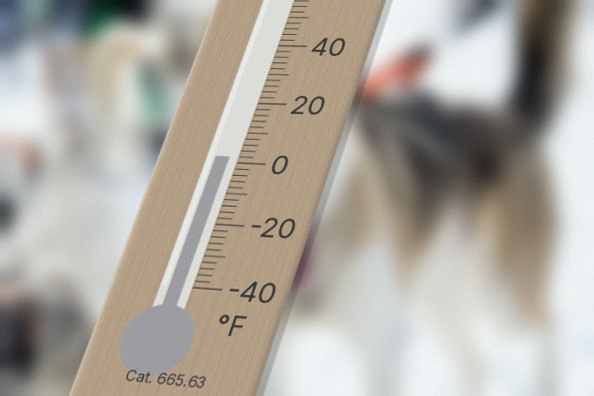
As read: 2 °F
